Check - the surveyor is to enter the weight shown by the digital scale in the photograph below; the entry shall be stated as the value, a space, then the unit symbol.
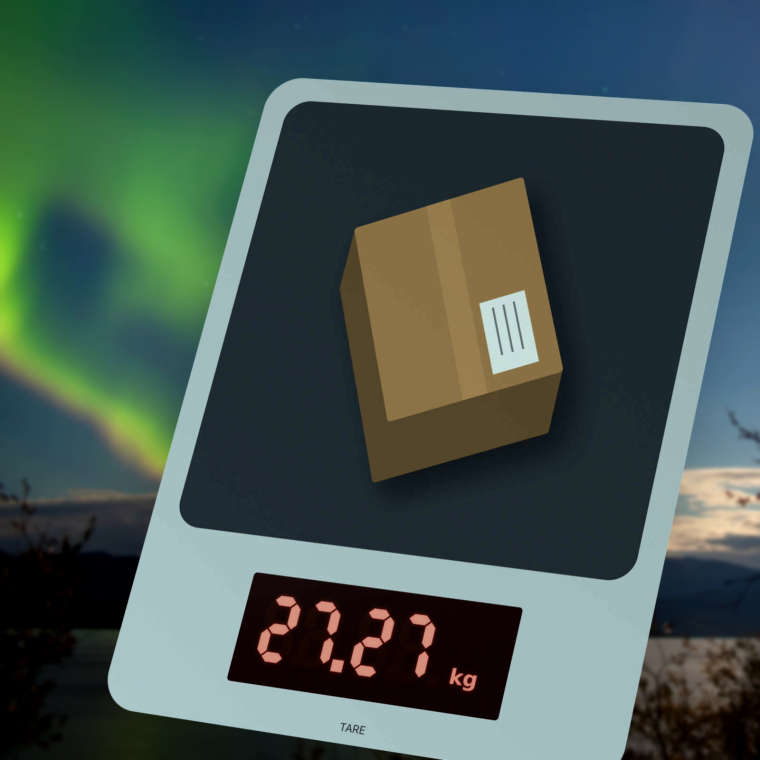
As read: 27.27 kg
